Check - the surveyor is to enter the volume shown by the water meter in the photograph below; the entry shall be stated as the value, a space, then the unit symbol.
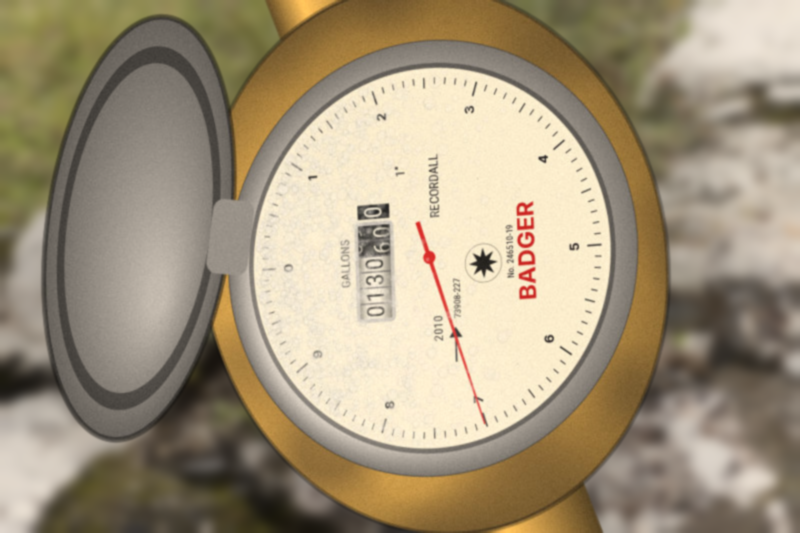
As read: 130597.0 gal
